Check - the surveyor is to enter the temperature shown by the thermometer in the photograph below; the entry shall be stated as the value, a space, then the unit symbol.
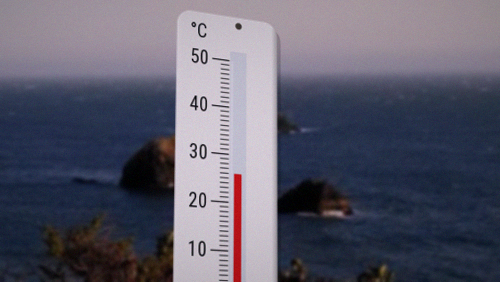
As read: 26 °C
